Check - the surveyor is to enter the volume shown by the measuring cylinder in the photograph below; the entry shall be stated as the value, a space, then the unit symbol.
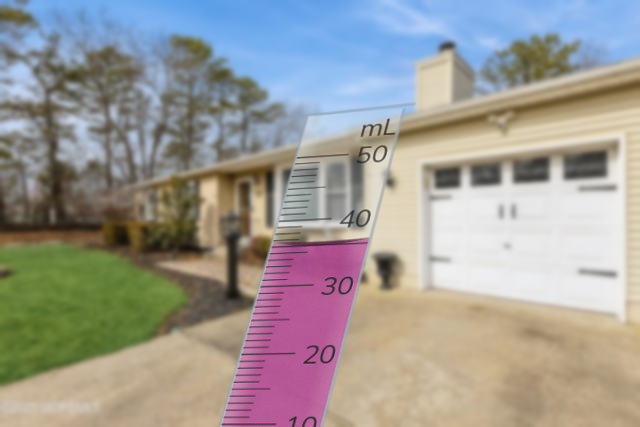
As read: 36 mL
